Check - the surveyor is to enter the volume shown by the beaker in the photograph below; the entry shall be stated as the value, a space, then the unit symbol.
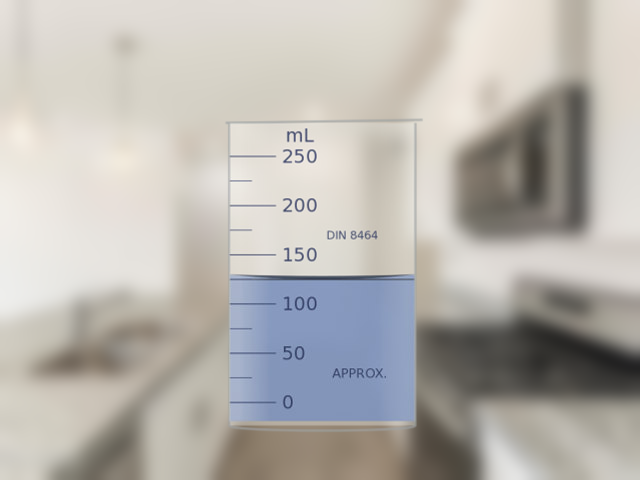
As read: 125 mL
